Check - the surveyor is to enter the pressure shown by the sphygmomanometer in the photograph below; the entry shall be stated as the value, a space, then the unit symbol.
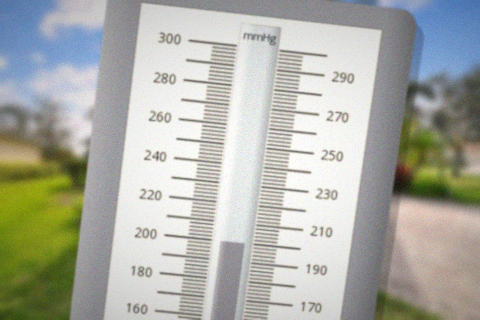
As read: 200 mmHg
